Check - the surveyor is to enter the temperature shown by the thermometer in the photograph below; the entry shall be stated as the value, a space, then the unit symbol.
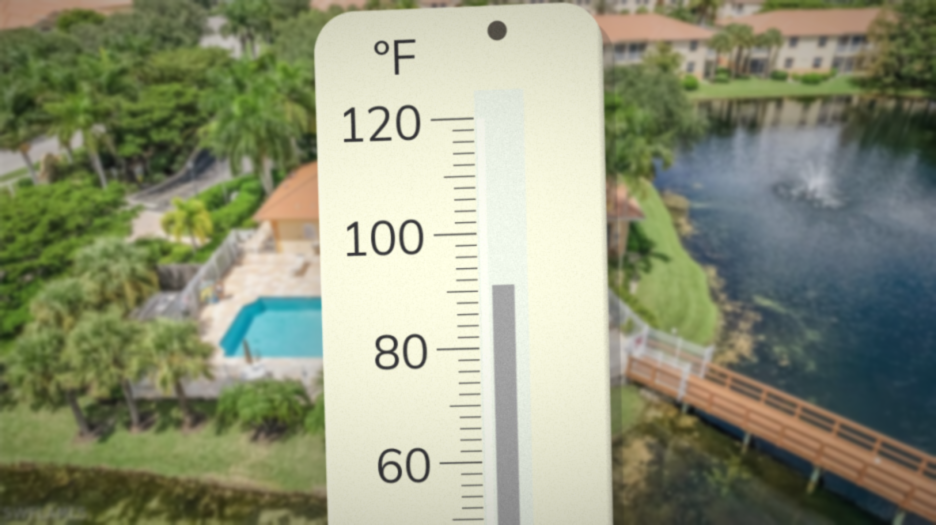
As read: 91 °F
